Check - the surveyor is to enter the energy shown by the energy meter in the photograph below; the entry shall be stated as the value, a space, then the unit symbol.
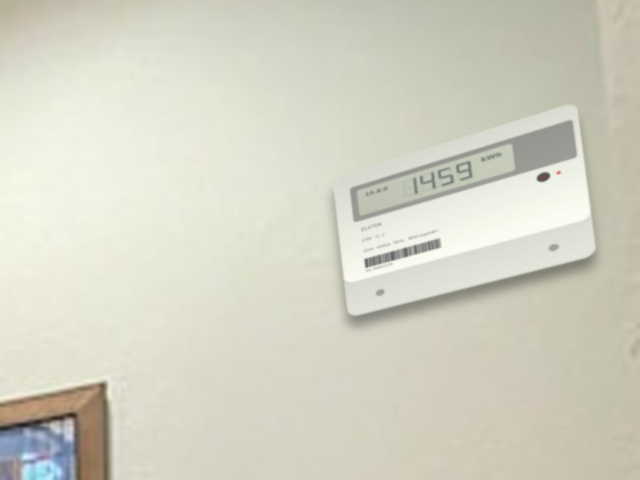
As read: 1459 kWh
